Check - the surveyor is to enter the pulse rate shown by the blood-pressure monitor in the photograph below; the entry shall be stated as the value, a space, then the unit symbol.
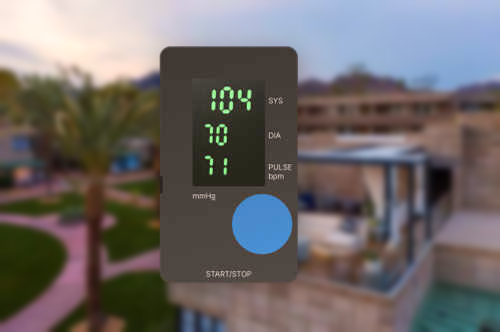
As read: 71 bpm
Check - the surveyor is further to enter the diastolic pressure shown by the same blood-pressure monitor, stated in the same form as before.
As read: 70 mmHg
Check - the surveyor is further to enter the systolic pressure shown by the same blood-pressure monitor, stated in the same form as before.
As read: 104 mmHg
